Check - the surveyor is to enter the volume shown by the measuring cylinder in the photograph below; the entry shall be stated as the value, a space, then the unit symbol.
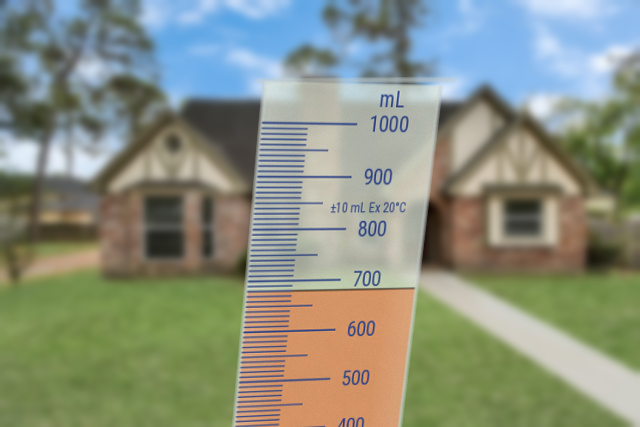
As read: 680 mL
